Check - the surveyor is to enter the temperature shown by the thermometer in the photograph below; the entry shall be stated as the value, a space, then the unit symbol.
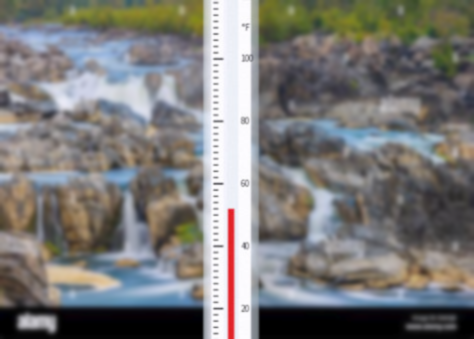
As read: 52 °F
